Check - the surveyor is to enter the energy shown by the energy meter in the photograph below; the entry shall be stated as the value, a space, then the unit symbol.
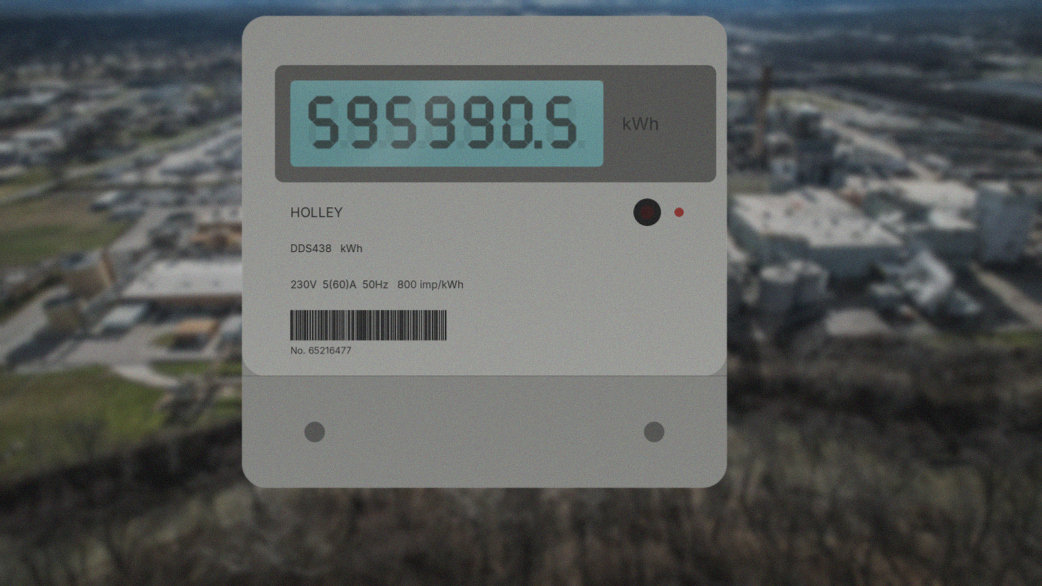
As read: 595990.5 kWh
